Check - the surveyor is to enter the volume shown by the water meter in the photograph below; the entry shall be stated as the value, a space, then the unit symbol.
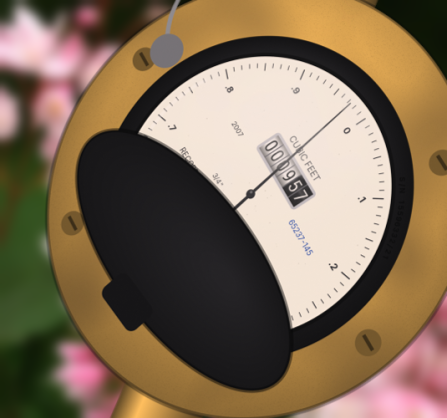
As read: 956.97 ft³
